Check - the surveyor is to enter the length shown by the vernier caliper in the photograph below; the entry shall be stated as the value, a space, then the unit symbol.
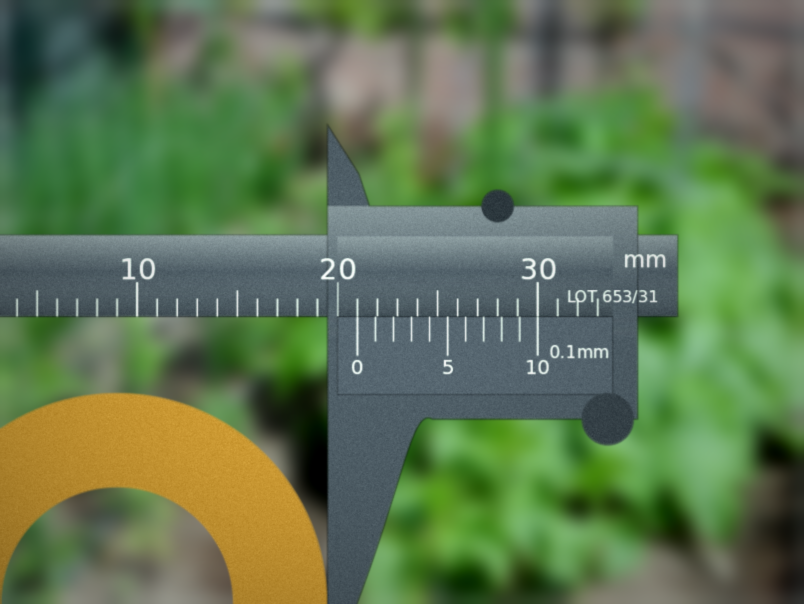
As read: 21.0 mm
